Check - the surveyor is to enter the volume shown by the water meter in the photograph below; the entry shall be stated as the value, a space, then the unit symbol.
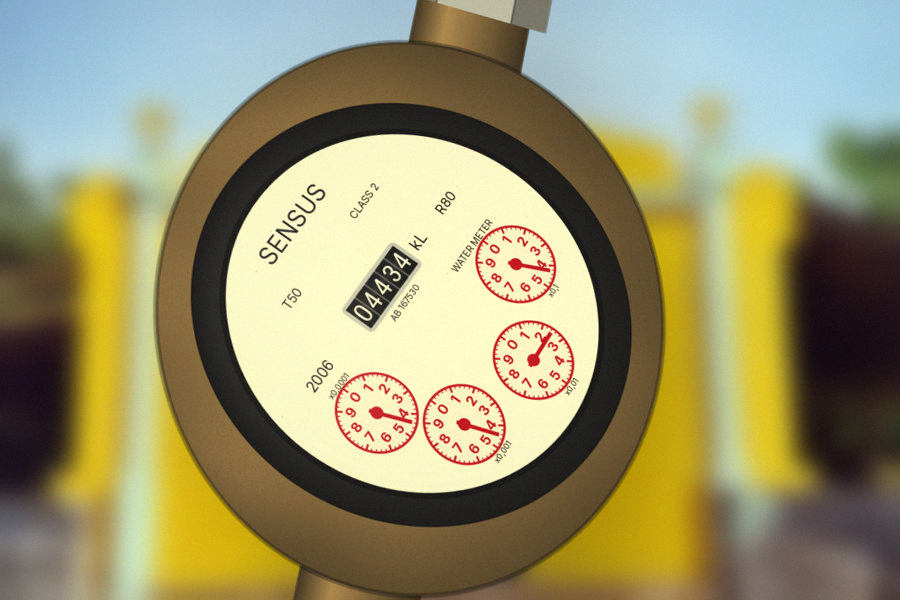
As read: 4434.4244 kL
